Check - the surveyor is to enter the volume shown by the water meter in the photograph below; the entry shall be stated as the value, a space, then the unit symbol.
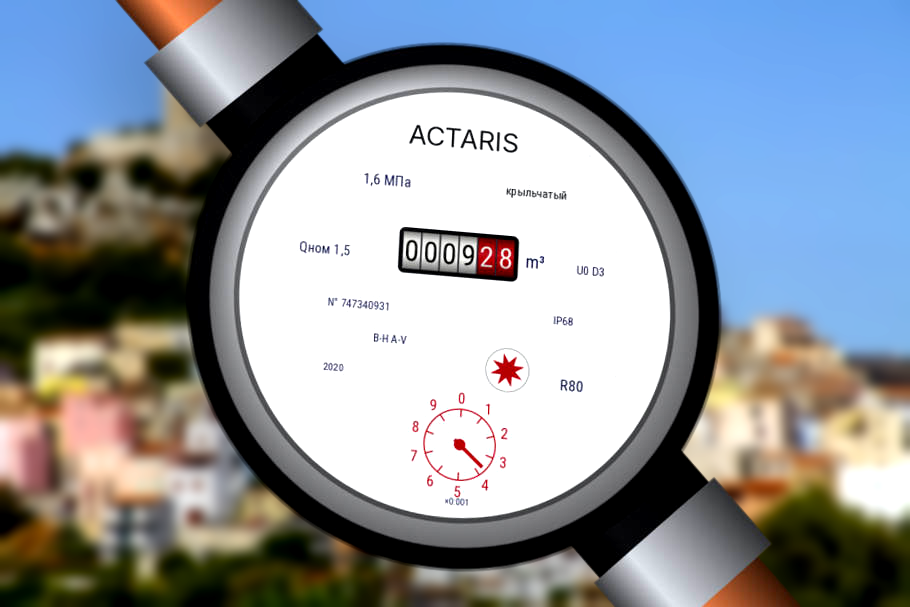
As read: 9.283 m³
